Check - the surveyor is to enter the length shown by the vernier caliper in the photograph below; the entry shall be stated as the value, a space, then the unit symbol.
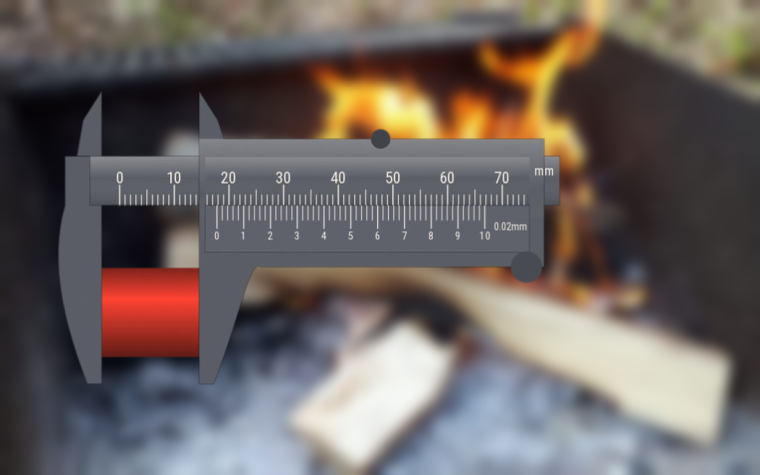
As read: 17.8 mm
